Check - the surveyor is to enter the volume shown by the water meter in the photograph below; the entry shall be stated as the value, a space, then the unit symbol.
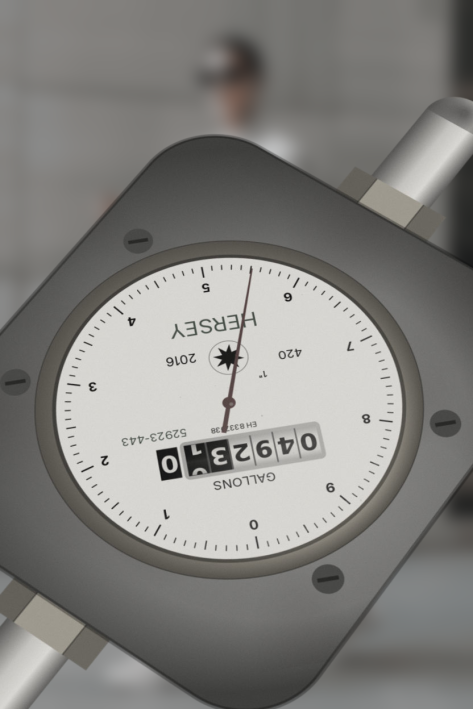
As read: 492305.5 gal
